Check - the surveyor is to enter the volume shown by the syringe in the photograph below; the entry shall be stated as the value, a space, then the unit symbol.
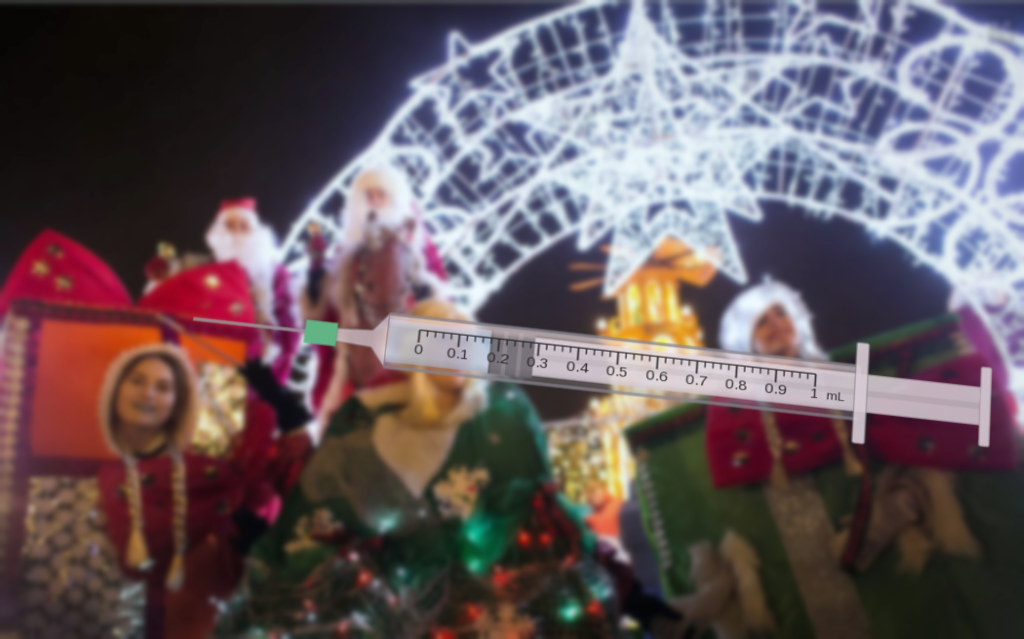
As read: 0.18 mL
